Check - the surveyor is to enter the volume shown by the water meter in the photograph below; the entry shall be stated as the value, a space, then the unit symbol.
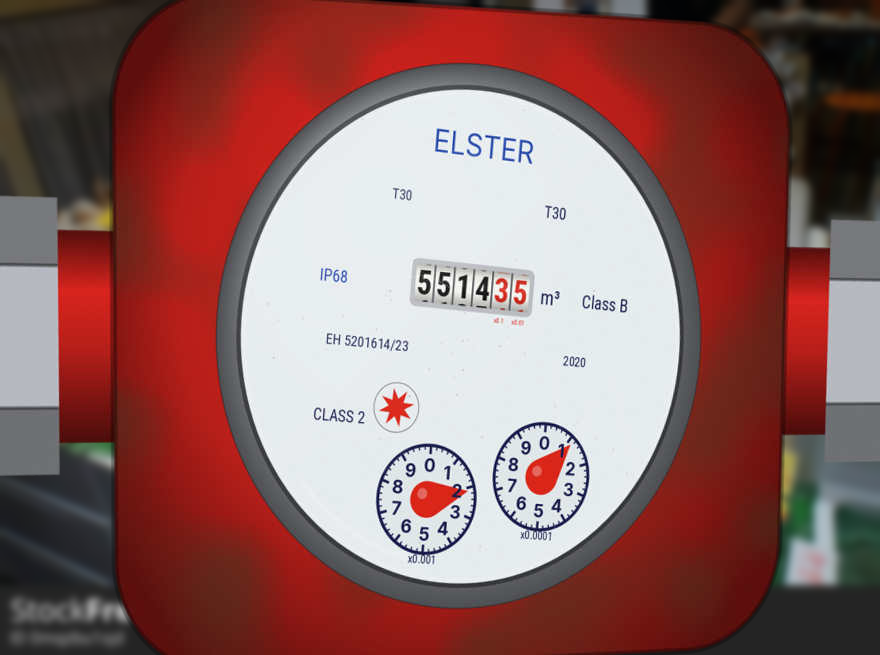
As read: 5514.3521 m³
